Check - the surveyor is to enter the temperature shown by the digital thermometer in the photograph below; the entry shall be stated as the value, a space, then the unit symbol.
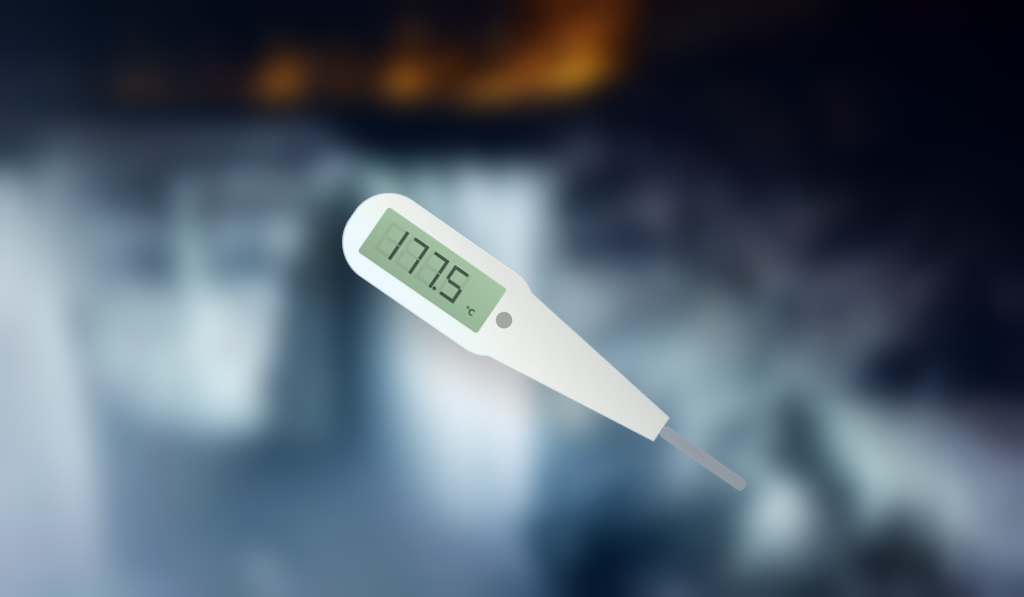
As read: 177.5 °C
